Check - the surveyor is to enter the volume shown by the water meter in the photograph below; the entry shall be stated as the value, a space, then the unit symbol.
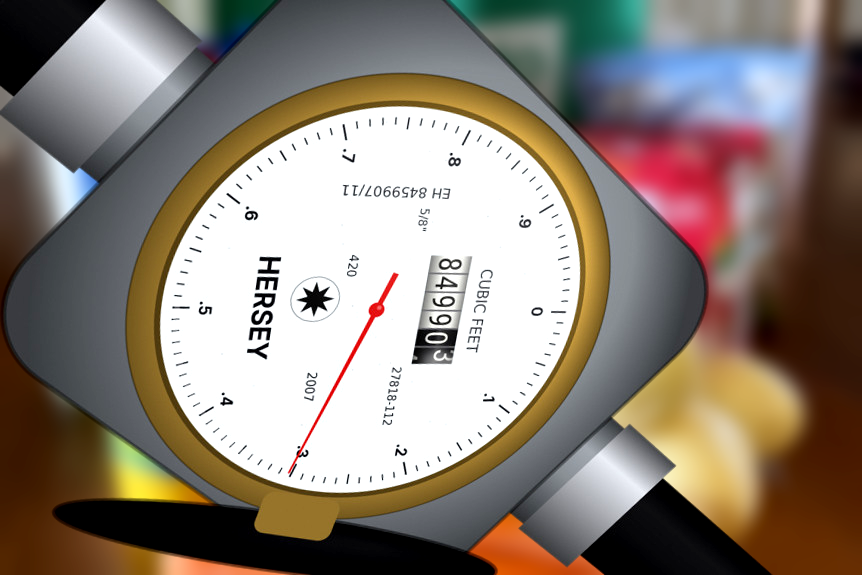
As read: 849903.30 ft³
